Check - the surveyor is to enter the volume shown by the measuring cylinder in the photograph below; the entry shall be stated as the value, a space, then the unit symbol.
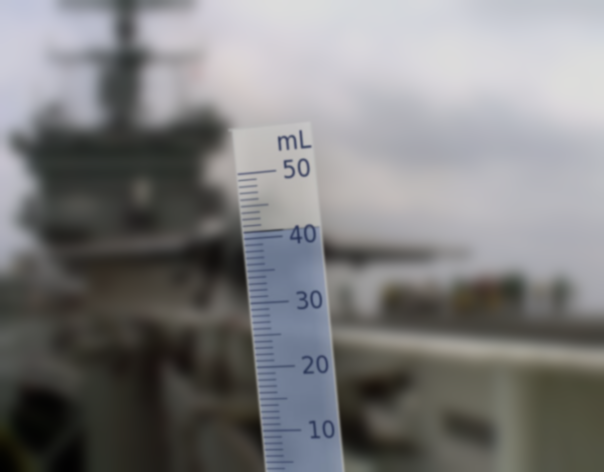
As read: 41 mL
